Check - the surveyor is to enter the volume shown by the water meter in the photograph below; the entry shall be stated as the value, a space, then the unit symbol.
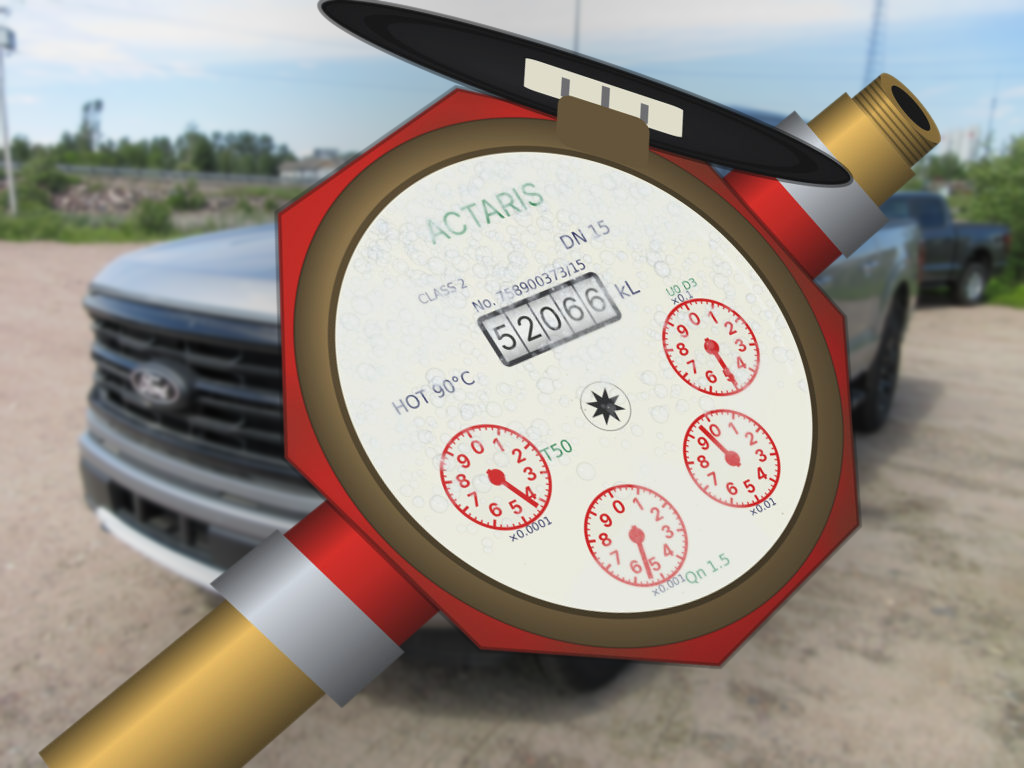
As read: 52066.4954 kL
